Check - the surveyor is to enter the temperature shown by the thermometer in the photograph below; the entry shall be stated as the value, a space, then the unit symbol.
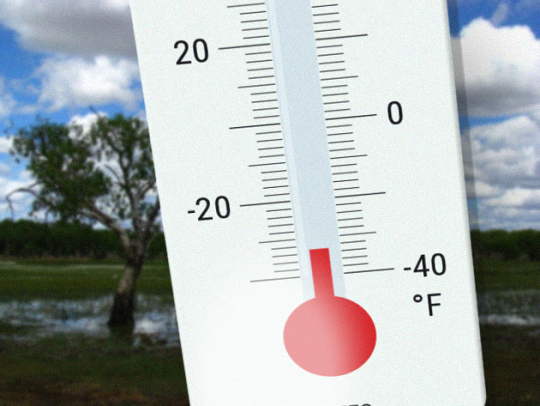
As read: -33 °F
